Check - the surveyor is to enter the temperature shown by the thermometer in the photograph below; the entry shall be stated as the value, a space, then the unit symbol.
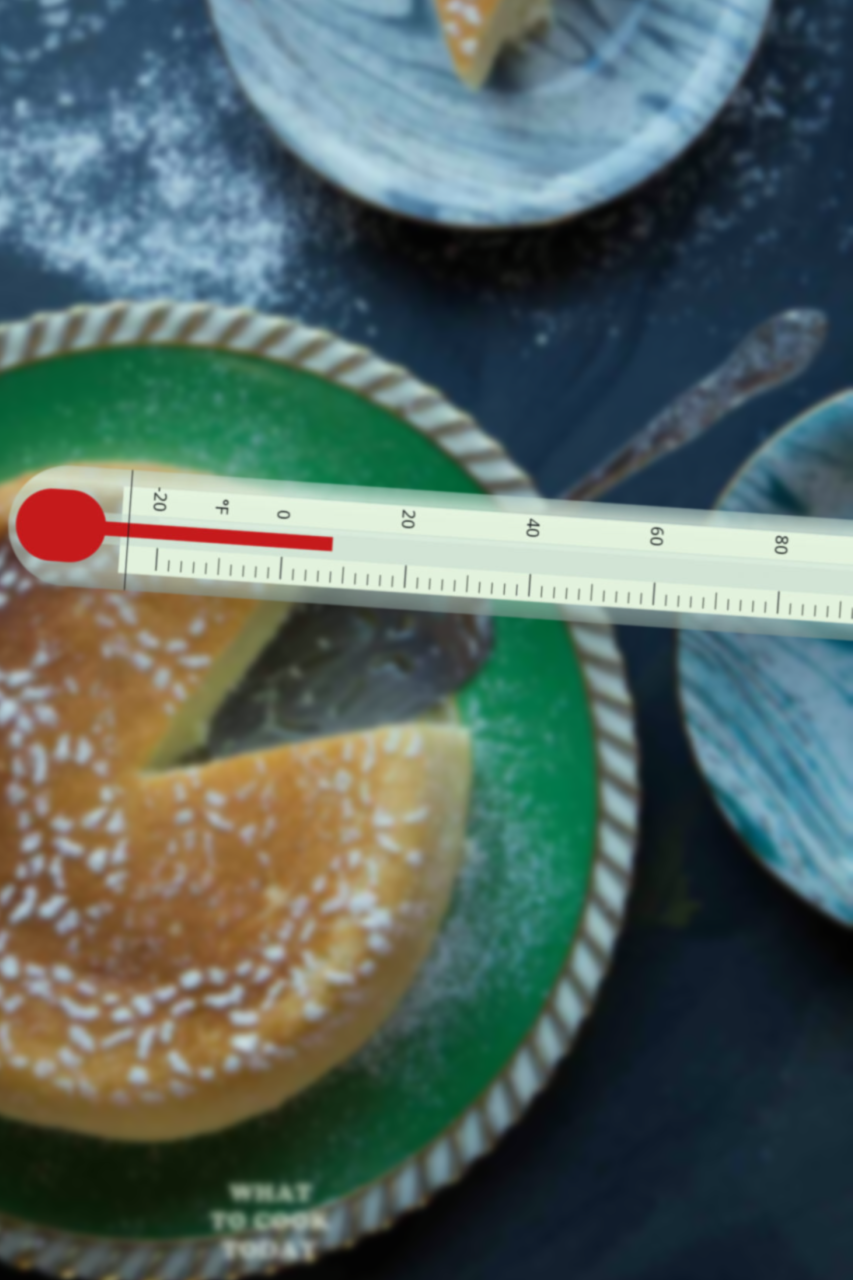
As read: 8 °F
